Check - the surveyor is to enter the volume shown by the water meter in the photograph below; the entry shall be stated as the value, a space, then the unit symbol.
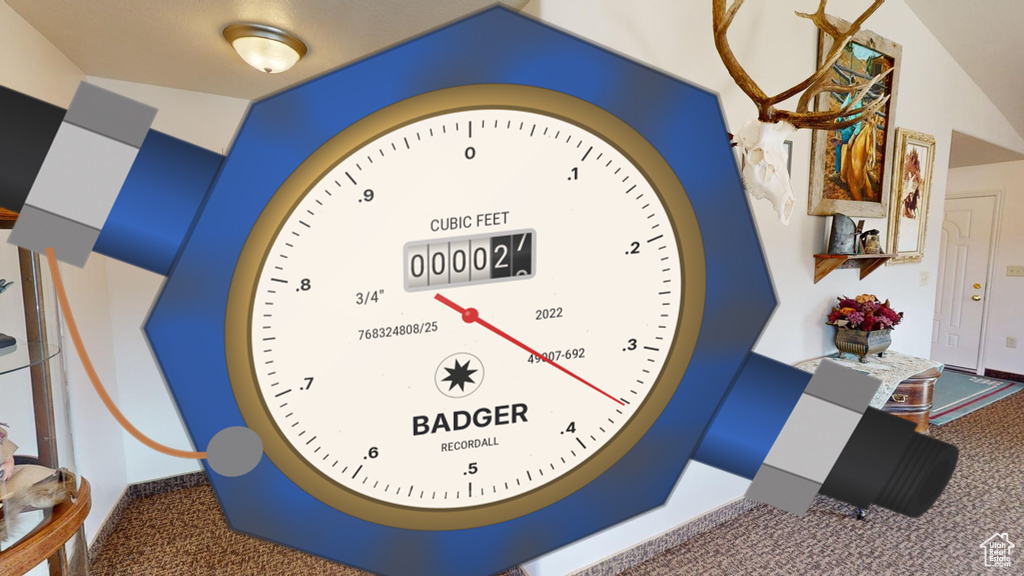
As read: 27.35 ft³
